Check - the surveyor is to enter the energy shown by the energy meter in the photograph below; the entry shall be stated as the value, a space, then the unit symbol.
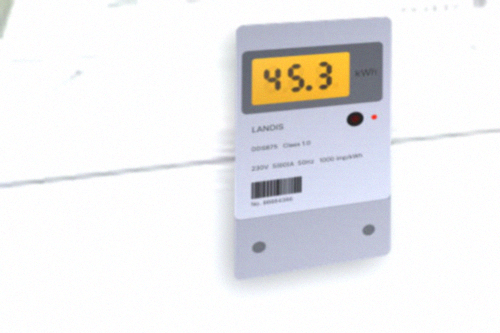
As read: 45.3 kWh
